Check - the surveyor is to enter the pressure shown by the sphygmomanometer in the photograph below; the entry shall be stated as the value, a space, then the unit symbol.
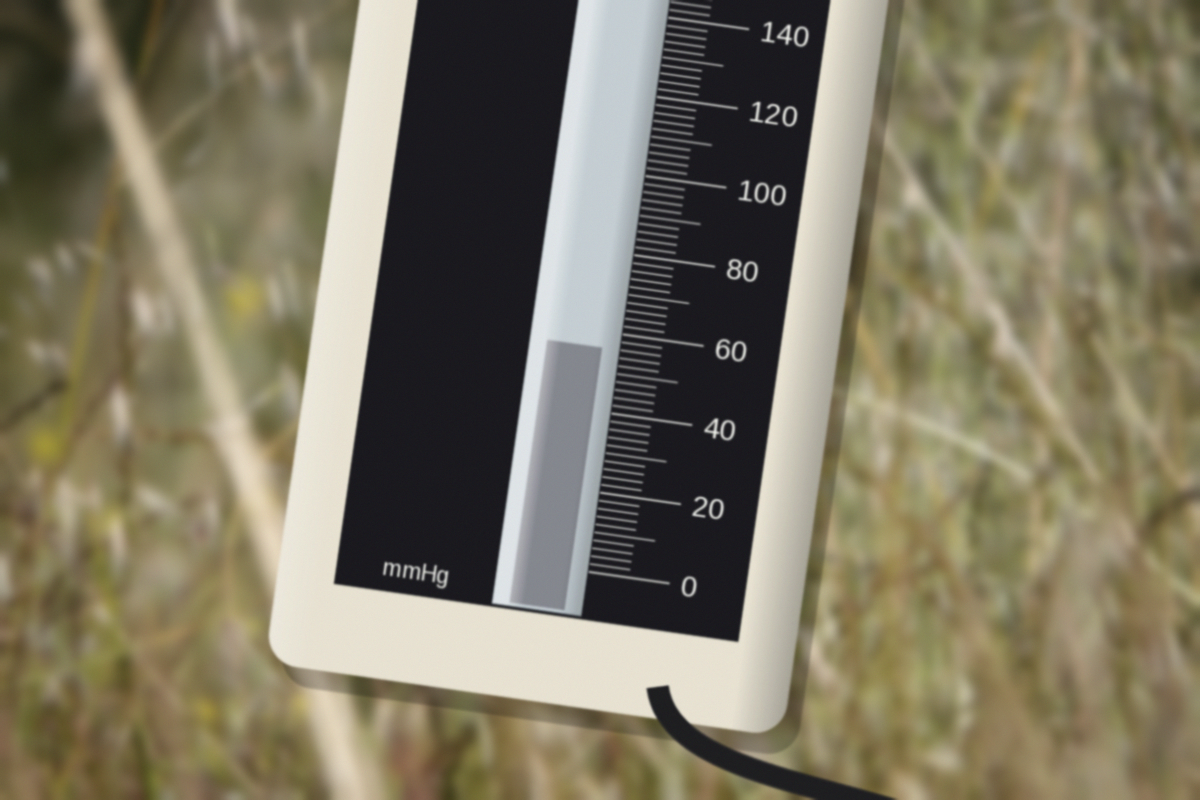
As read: 56 mmHg
